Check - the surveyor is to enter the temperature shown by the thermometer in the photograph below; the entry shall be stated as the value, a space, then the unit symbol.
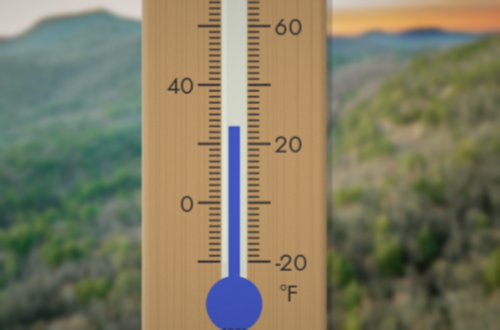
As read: 26 °F
